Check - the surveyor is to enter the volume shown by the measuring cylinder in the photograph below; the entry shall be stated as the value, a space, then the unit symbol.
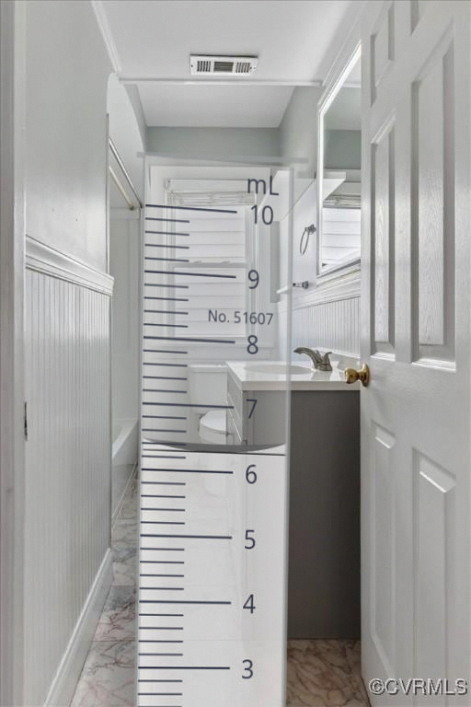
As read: 6.3 mL
